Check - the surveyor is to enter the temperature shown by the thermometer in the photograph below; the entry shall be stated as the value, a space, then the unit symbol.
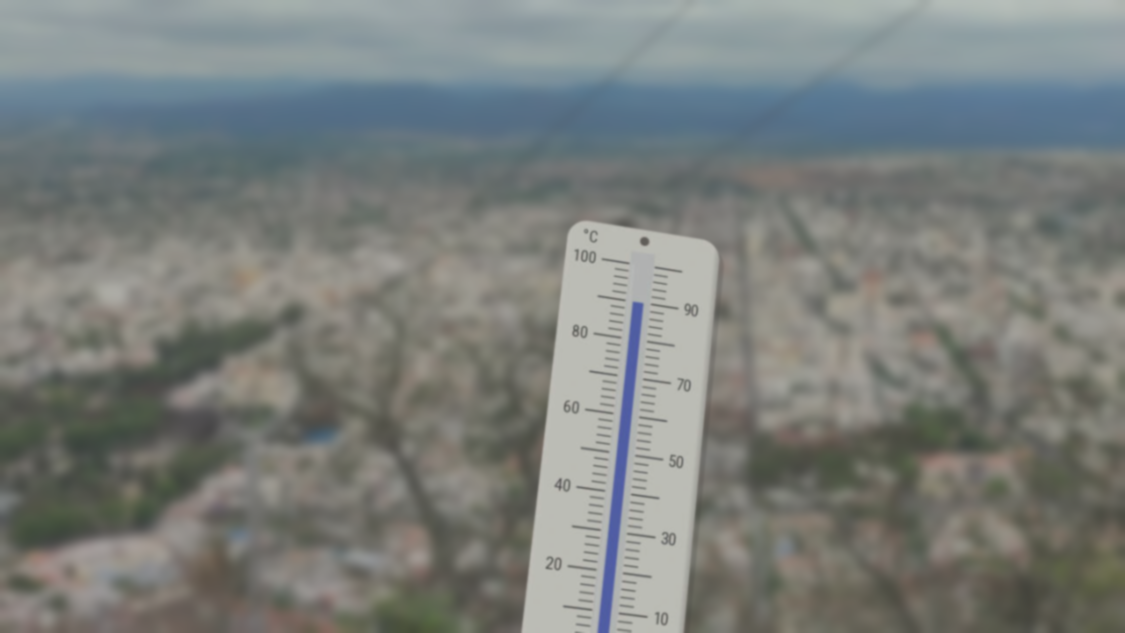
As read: 90 °C
